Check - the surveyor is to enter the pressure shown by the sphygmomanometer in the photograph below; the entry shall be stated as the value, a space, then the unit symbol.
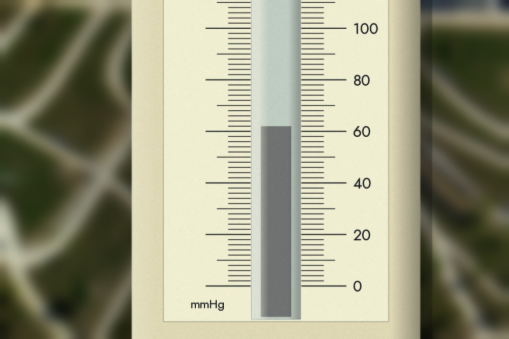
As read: 62 mmHg
